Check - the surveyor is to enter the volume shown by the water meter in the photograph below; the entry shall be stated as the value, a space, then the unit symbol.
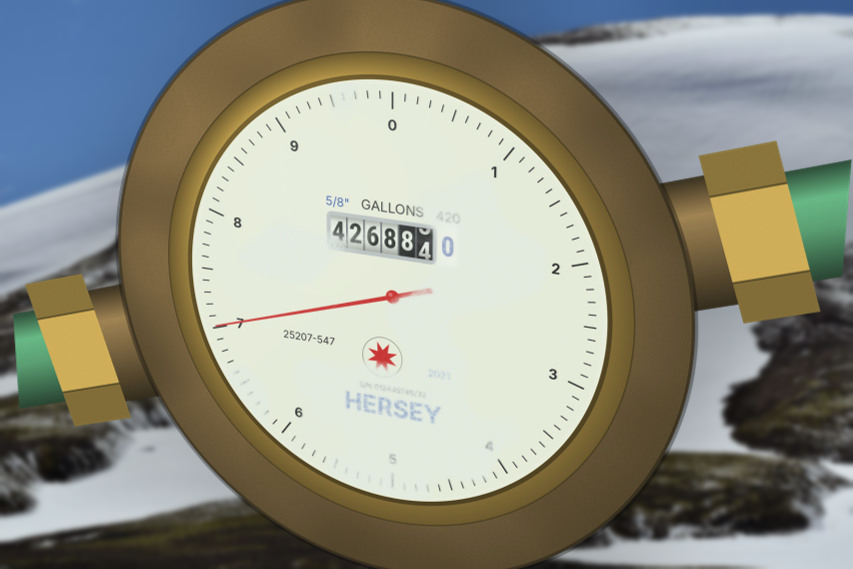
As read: 4268837.0 gal
